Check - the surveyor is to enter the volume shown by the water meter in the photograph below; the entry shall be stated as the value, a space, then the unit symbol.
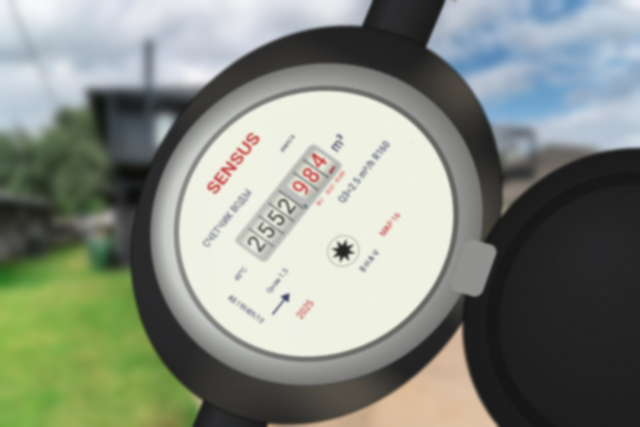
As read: 2552.984 m³
